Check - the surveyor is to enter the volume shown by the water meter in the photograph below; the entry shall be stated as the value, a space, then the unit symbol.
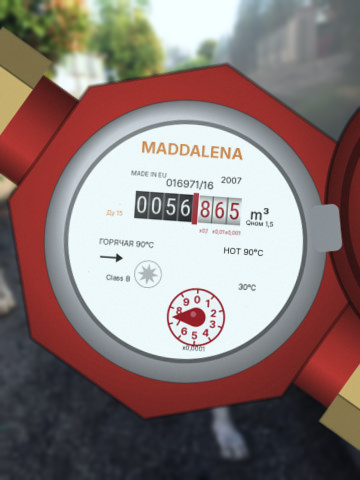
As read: 56.8657 m³
